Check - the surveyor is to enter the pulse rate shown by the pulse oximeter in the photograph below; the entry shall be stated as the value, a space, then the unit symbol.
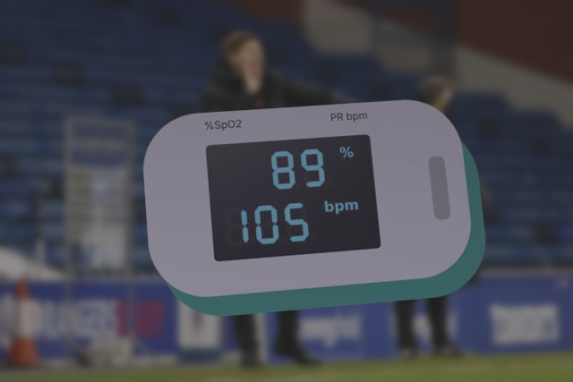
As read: 105 bpm
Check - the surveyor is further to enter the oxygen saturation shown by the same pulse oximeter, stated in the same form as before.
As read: 89 %
